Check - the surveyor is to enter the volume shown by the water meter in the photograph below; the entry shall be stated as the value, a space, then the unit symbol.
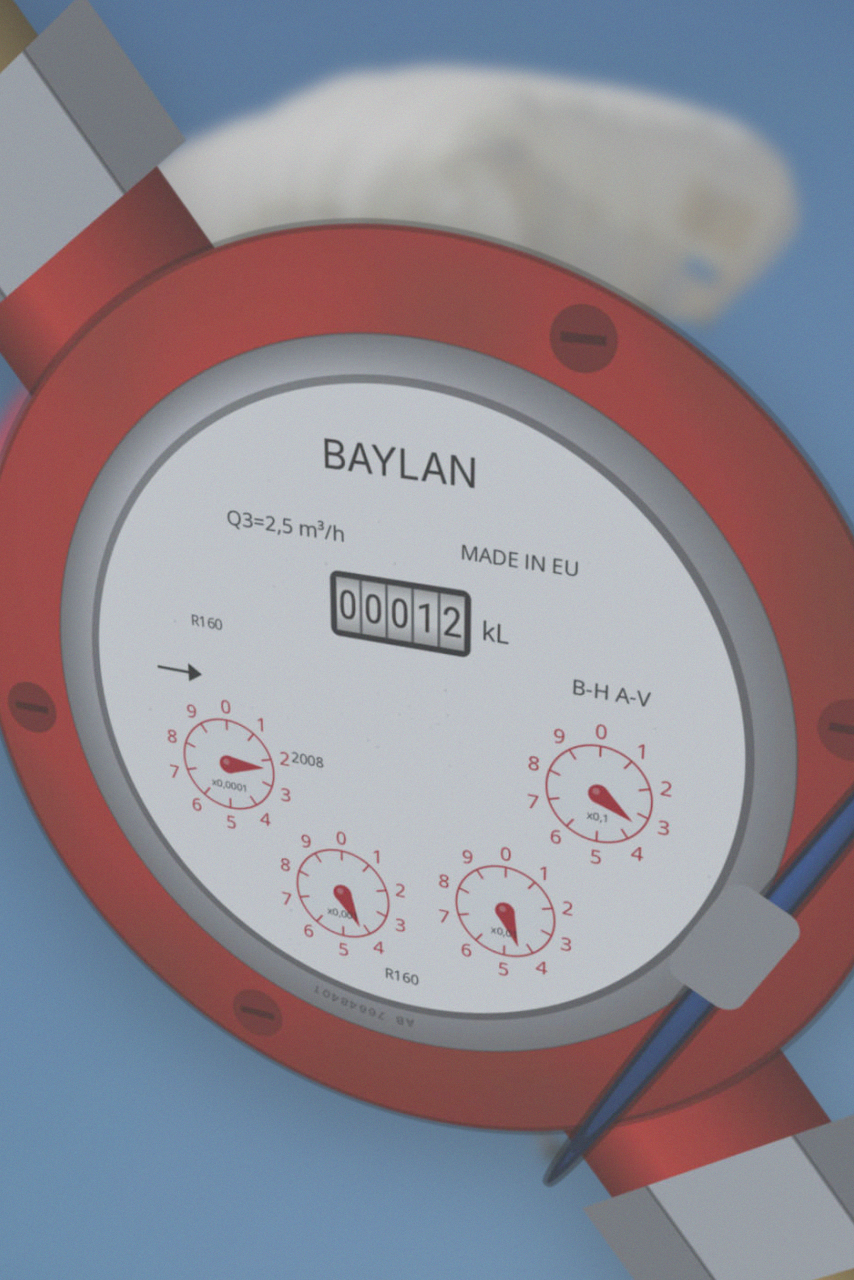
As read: 12.3442 kL
